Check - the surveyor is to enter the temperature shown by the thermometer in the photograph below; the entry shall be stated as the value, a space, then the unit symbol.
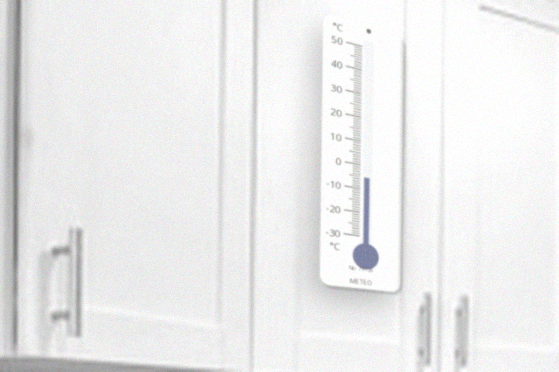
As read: -5 °C
